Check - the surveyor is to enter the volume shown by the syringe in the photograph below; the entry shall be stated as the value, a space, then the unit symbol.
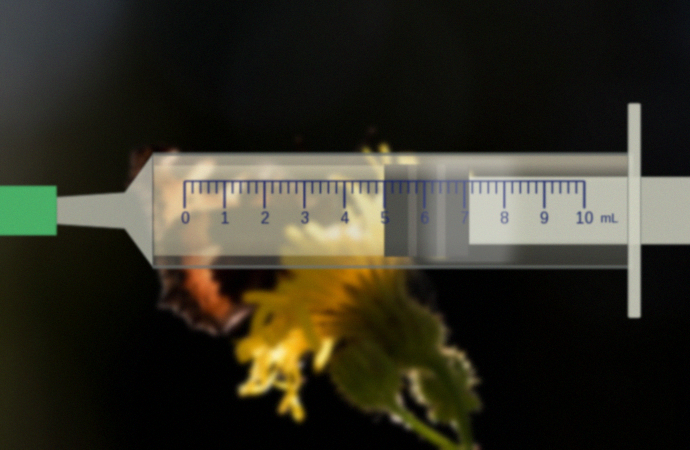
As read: 5 mL
